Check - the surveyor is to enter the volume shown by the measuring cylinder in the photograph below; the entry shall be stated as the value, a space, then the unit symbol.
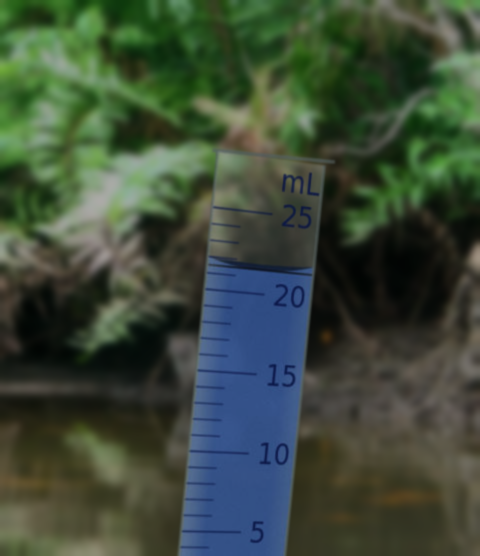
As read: 21.5 mL
